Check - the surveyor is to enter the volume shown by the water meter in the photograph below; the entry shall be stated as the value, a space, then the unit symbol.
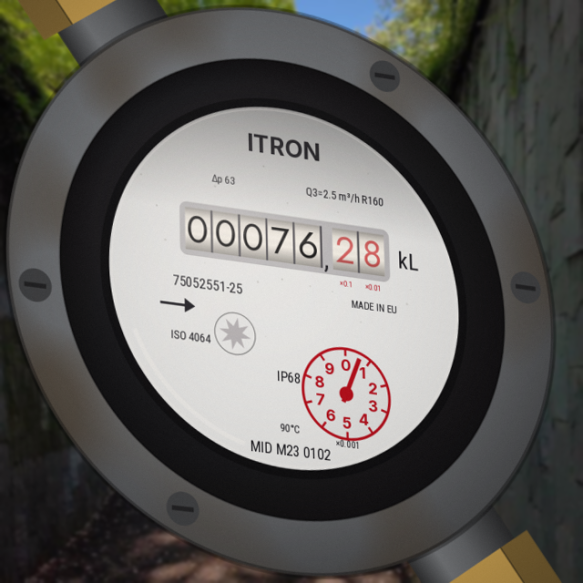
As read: 76.280 kL
